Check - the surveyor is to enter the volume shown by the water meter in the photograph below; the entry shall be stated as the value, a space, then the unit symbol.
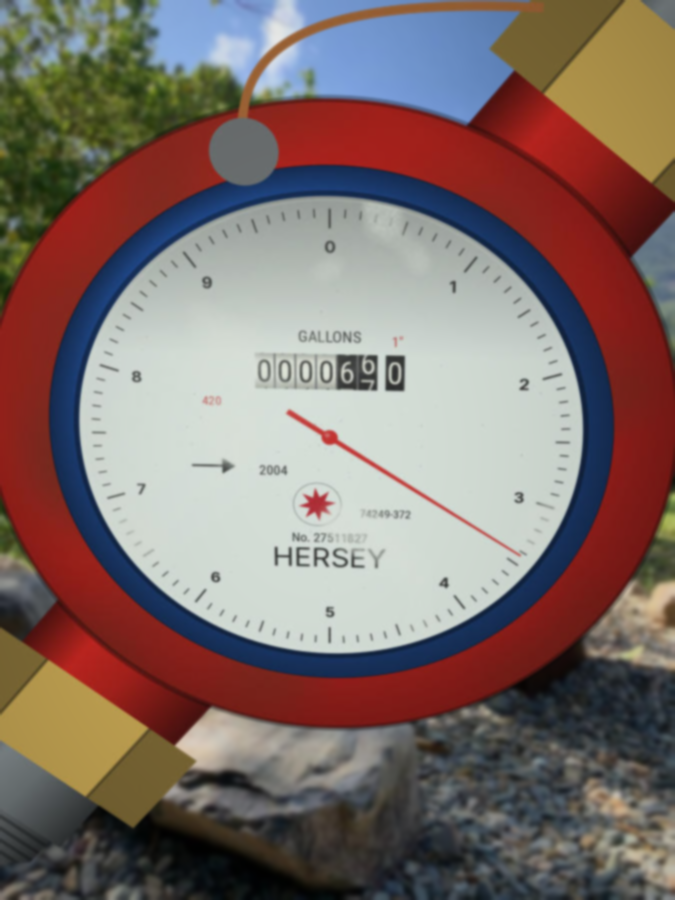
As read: 663.4 gal
